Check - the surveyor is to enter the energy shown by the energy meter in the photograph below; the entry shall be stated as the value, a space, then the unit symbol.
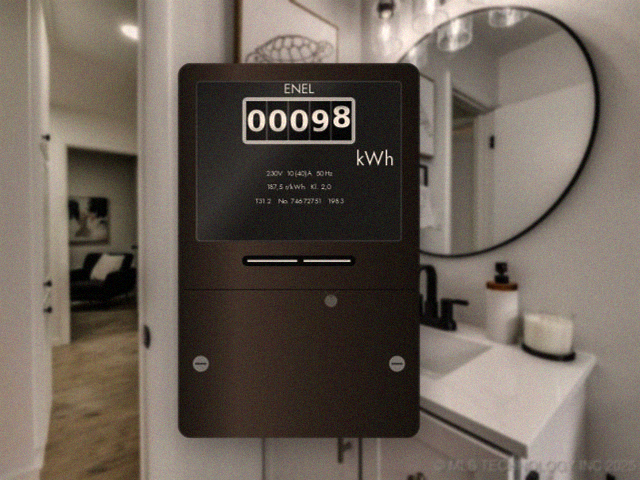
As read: 98 kWh
